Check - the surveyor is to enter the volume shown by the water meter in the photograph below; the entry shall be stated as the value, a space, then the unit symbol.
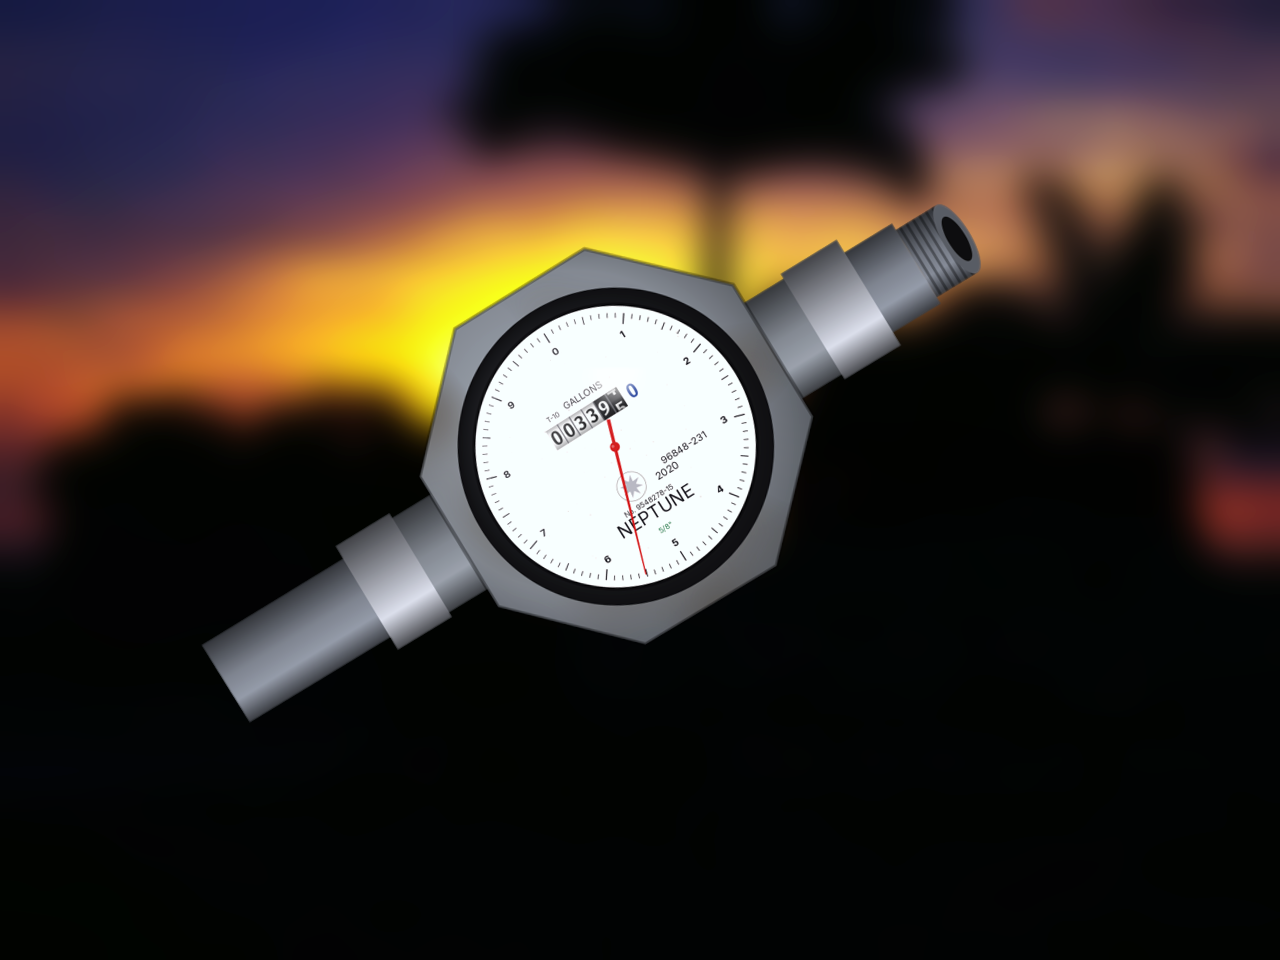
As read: 33945.5 gal
